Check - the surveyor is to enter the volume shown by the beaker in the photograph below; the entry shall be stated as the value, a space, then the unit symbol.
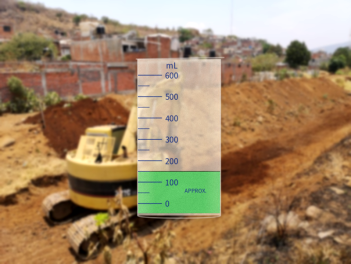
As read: 150 mL
